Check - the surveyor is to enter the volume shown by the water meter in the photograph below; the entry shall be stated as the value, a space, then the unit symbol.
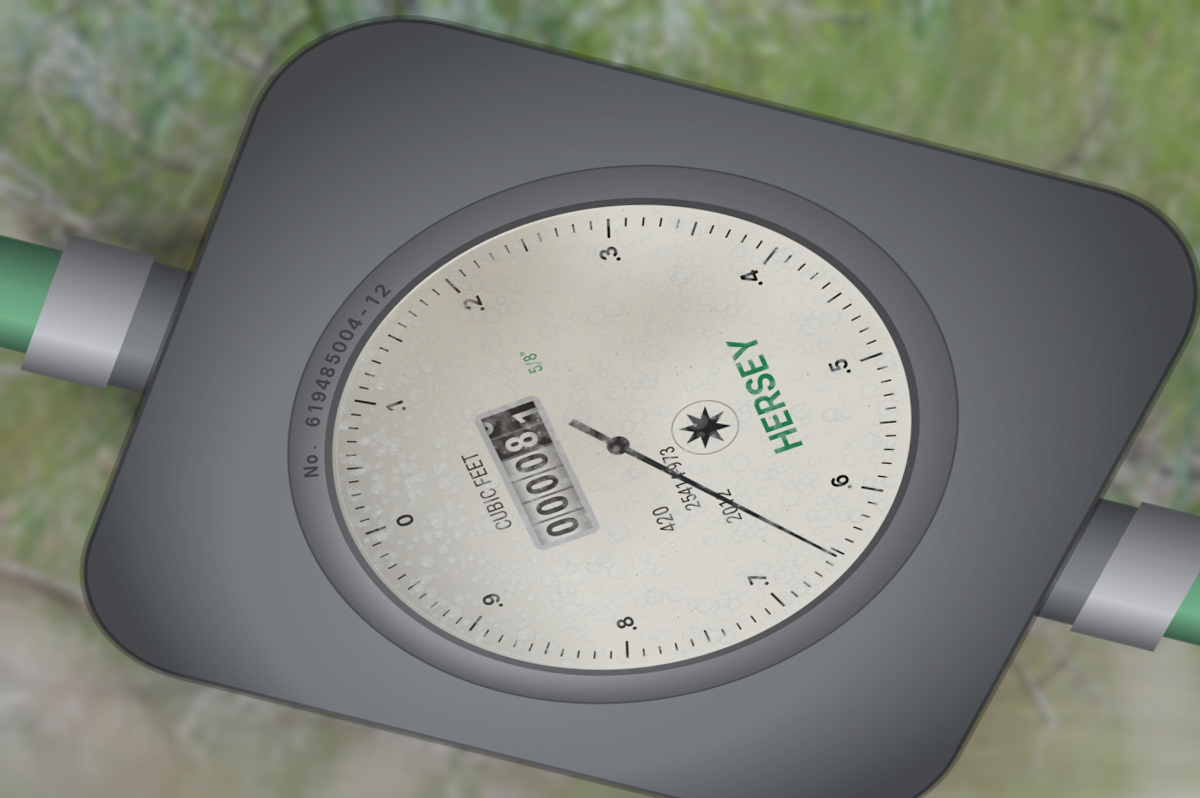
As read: 80.65 ft³
